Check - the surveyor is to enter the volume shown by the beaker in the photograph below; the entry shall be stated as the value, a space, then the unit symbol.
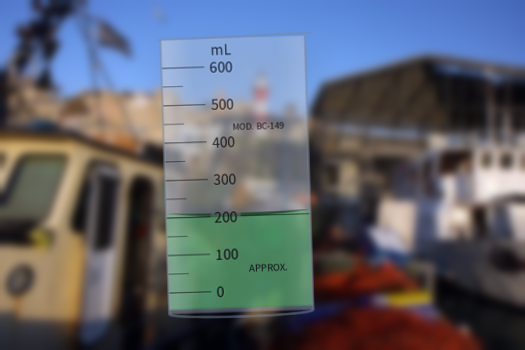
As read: 200 mL
